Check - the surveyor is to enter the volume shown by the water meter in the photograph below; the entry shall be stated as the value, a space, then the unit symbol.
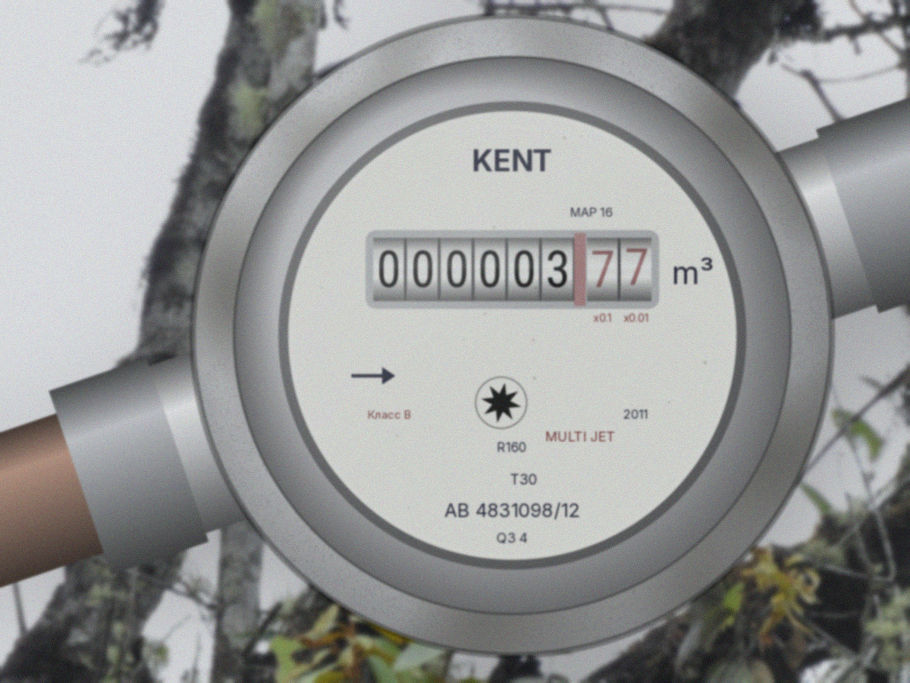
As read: 3.77 m³
